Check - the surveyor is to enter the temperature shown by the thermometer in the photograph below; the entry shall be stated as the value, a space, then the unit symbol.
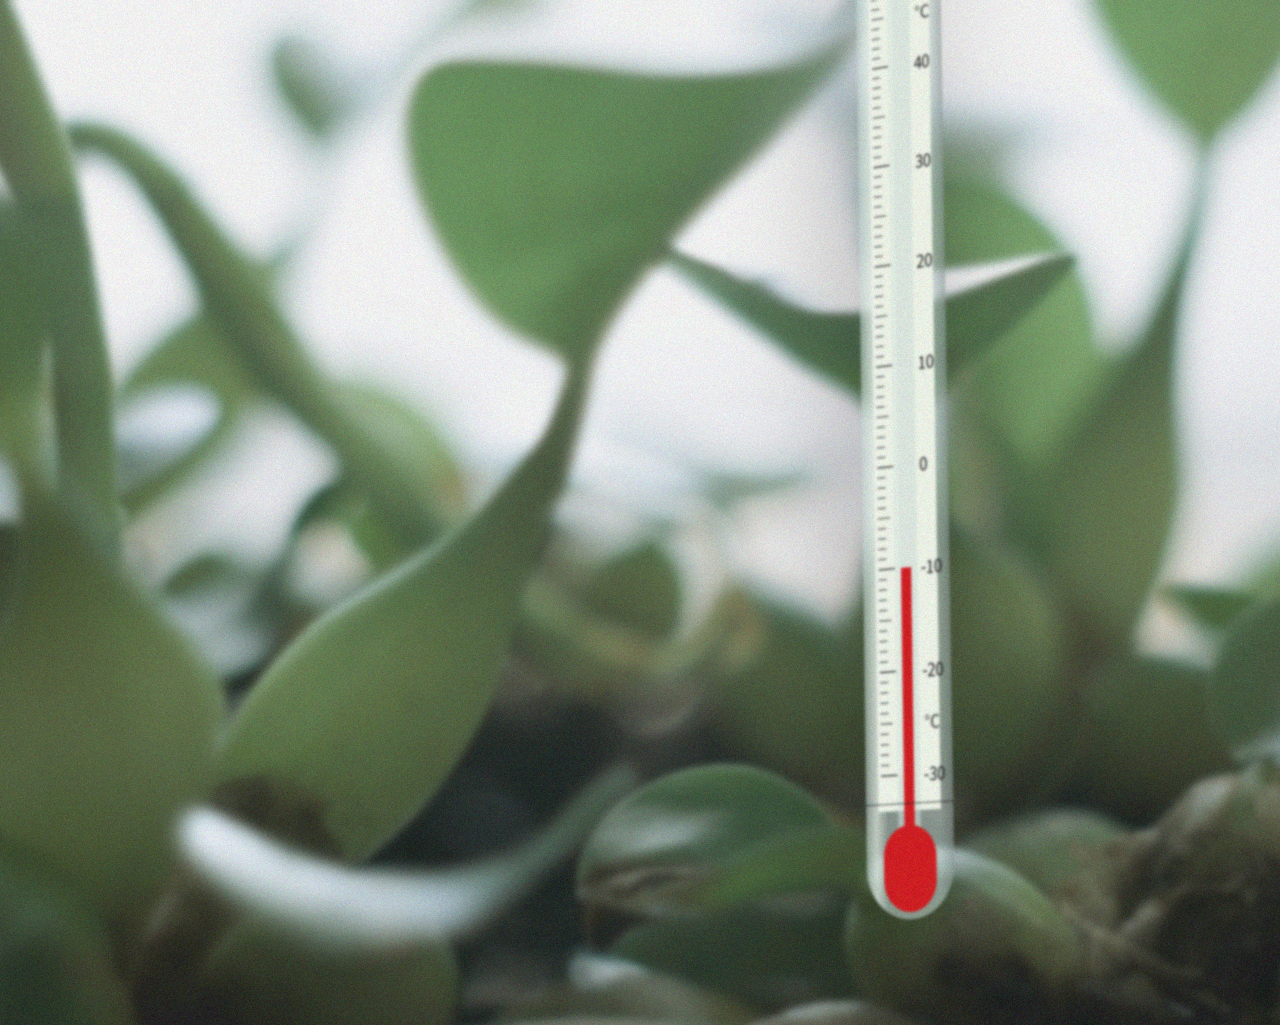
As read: -10 °C
